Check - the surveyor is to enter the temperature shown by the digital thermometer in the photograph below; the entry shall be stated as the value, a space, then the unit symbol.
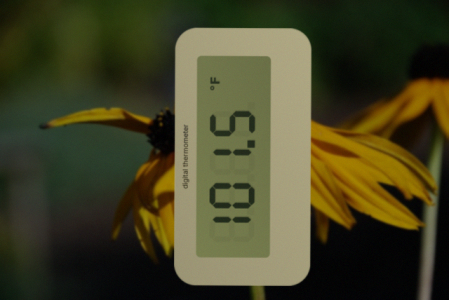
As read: 101.5 °F
